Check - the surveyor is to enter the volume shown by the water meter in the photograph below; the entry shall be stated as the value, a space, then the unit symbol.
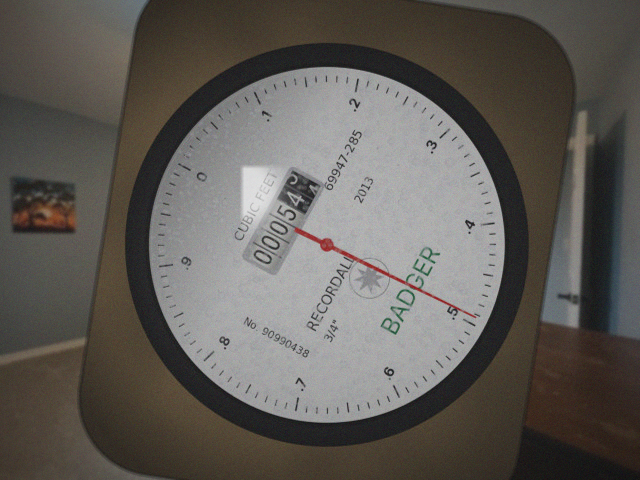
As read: 543.49 ft³
